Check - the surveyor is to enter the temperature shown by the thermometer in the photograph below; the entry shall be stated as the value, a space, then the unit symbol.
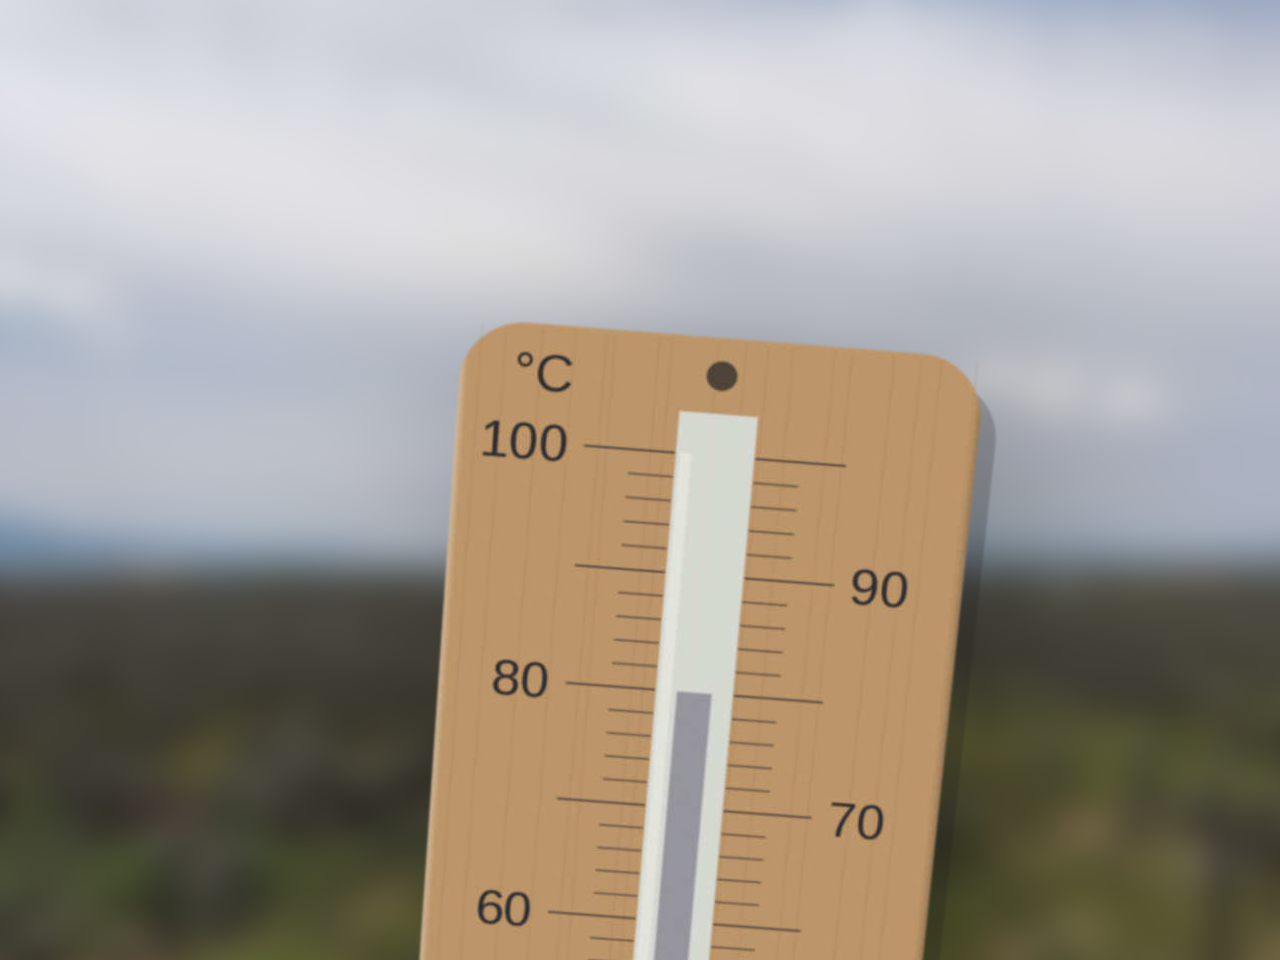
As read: 80 °C
